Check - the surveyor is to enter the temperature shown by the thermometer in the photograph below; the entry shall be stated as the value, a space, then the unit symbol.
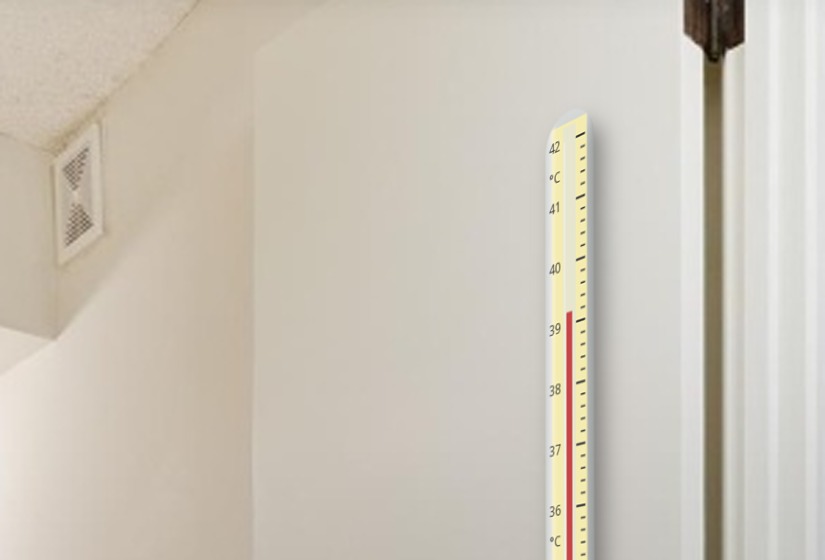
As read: 39.2 °C
